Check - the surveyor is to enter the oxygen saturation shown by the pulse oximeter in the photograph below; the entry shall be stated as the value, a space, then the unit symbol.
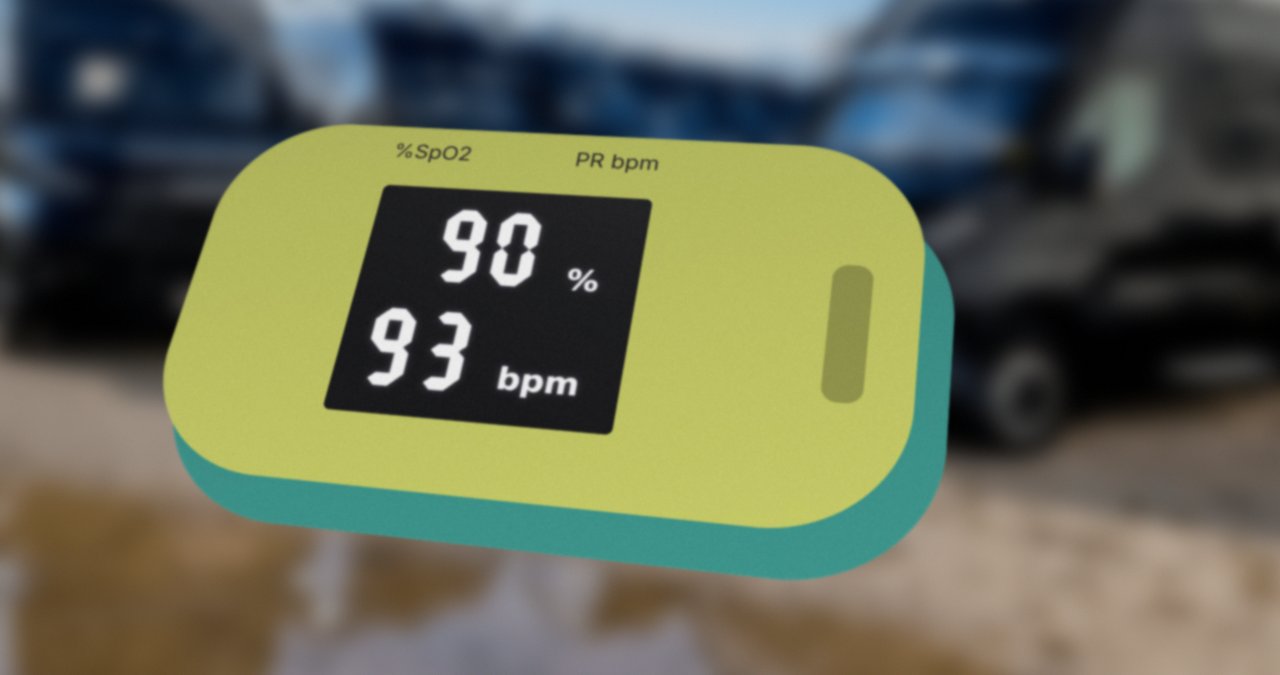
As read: 90 %
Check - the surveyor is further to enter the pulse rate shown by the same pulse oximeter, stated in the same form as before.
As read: 93 bpm
